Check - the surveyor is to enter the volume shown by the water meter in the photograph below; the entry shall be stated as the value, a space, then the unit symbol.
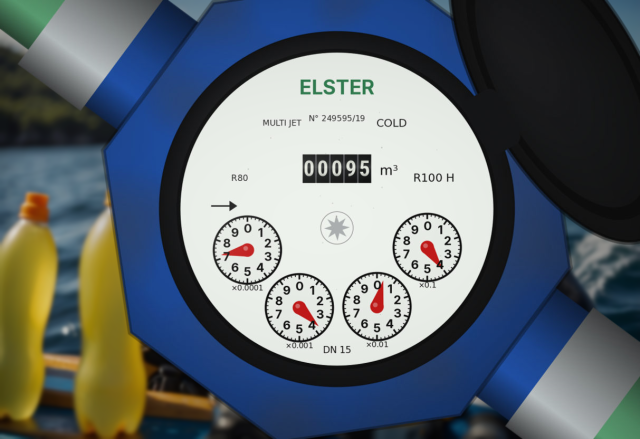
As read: 95.4037 m³
